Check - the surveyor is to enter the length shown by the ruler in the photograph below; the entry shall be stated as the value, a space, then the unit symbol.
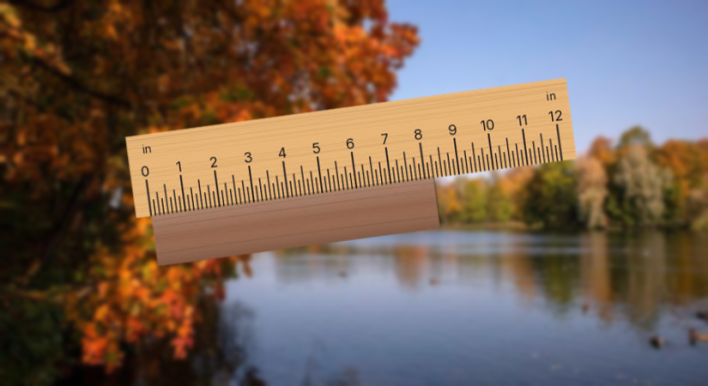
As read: 8.25 in
